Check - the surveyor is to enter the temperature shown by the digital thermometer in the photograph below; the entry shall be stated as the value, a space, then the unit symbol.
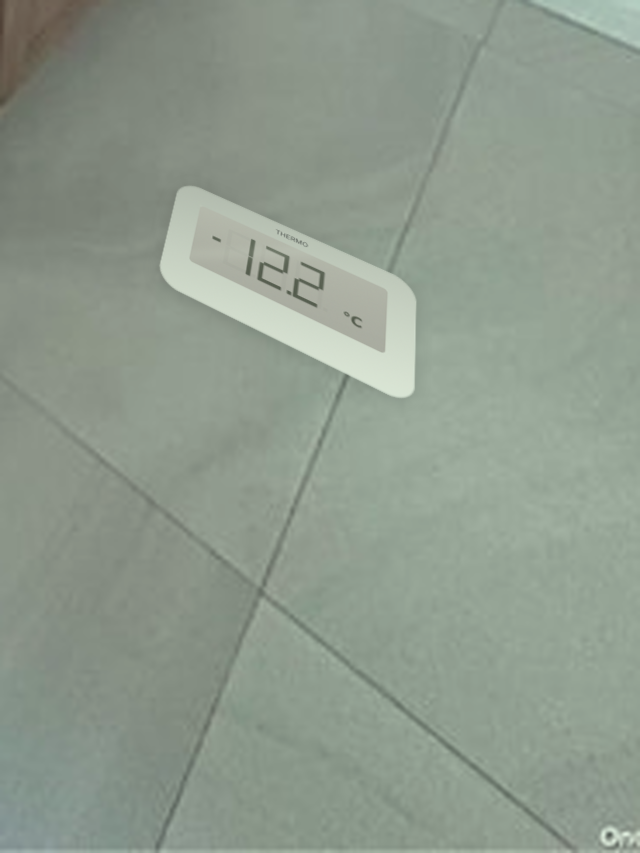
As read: -12.2 °C
